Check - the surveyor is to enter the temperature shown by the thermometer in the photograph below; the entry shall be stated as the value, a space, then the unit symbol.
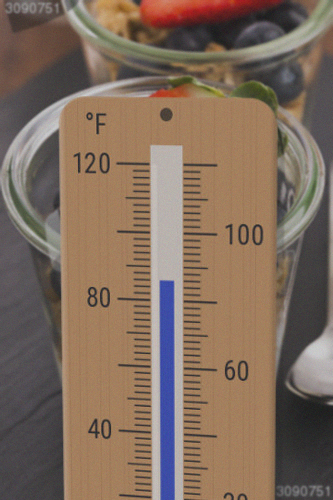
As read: 86 °F
